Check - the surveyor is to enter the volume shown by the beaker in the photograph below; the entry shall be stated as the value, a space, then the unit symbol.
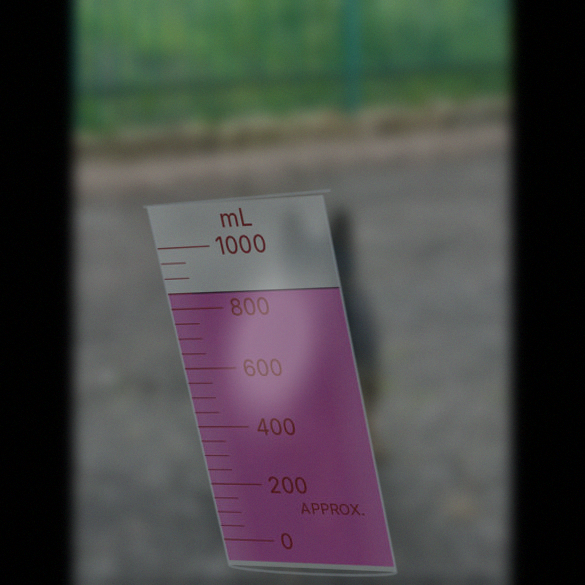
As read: 850 mL
